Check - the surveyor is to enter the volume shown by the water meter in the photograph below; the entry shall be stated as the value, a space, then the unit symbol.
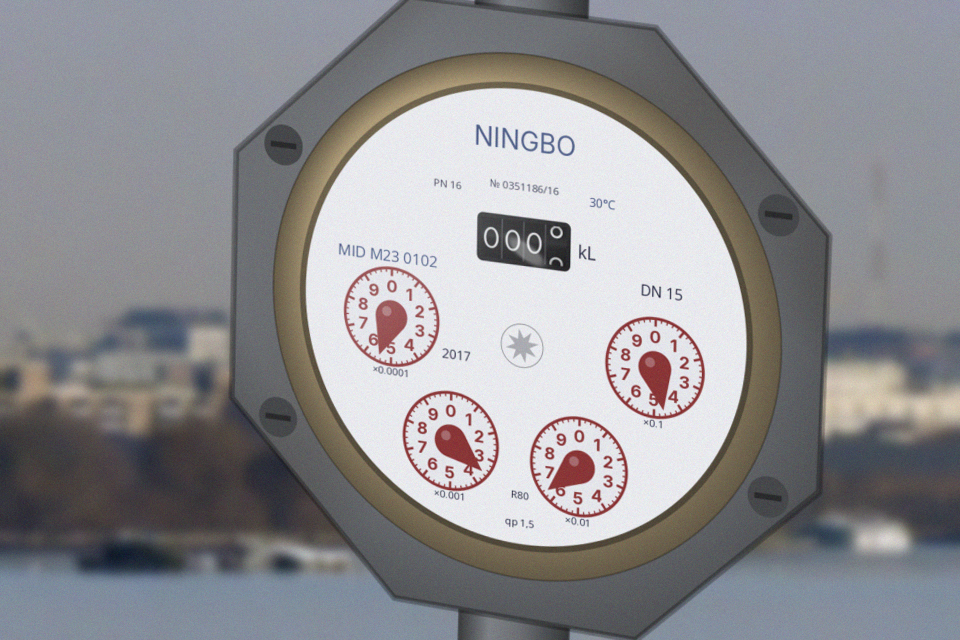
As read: 8.4635 kL
